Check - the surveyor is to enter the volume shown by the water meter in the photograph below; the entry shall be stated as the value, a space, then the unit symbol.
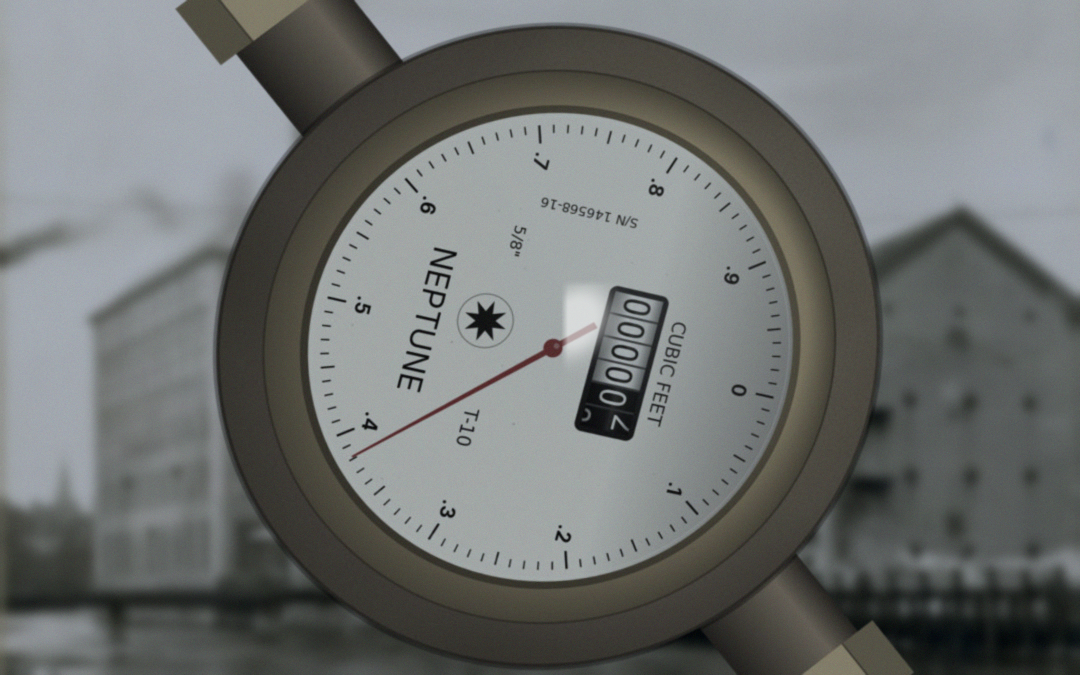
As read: 2.38 ft³
